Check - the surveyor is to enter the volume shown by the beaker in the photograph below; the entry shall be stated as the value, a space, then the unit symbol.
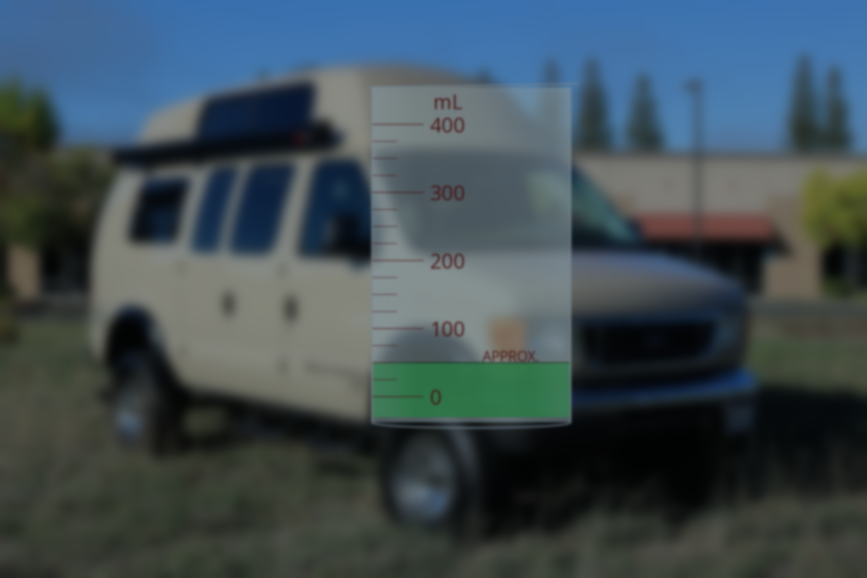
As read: 50 mL
